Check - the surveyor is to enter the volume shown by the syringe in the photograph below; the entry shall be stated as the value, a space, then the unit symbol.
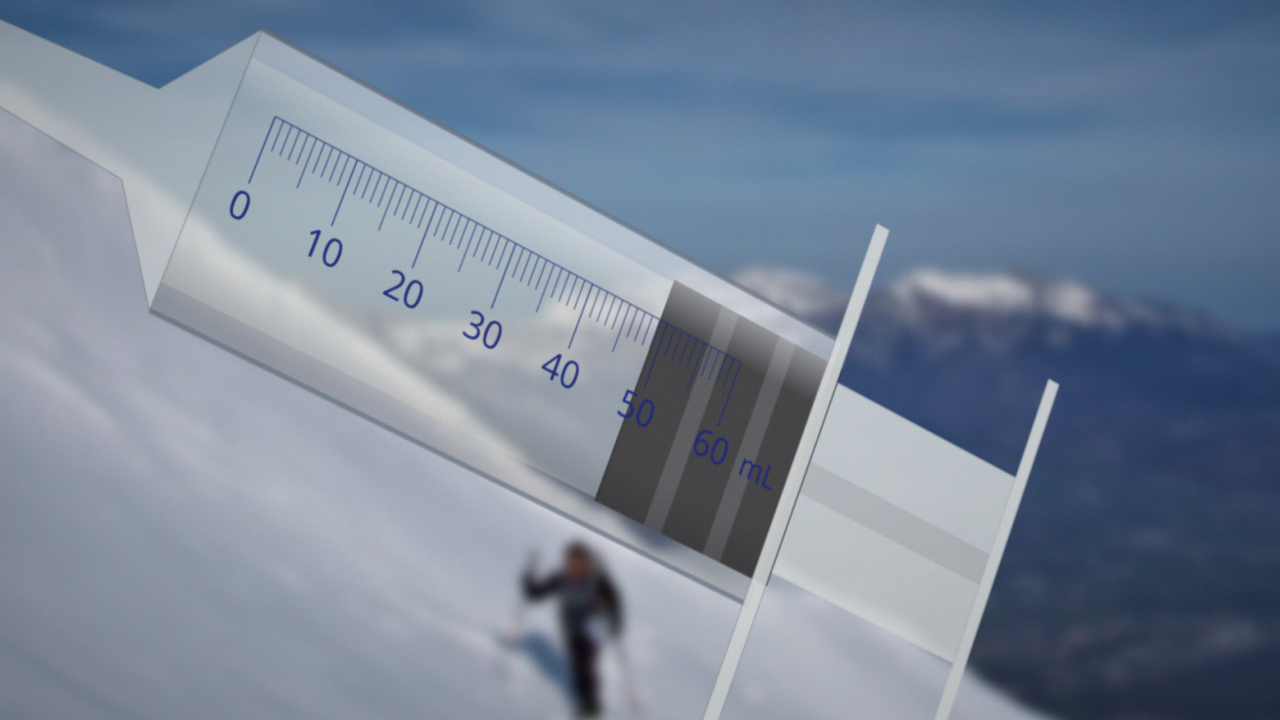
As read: 49 mL
